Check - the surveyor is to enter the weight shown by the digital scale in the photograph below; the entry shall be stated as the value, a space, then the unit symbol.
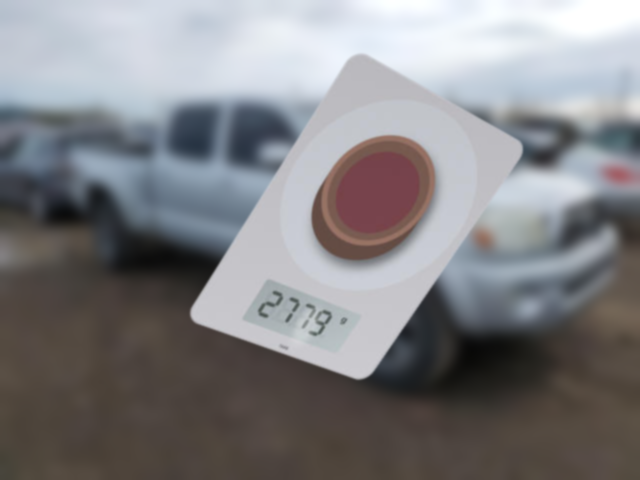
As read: 2779 g
